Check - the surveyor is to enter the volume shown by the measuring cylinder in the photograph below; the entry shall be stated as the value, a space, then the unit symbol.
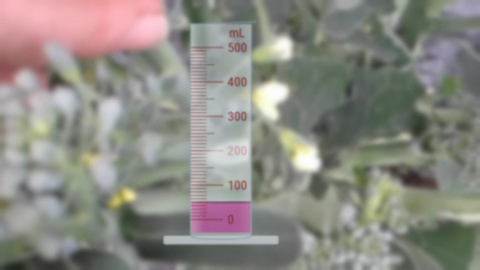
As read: 50 mL
